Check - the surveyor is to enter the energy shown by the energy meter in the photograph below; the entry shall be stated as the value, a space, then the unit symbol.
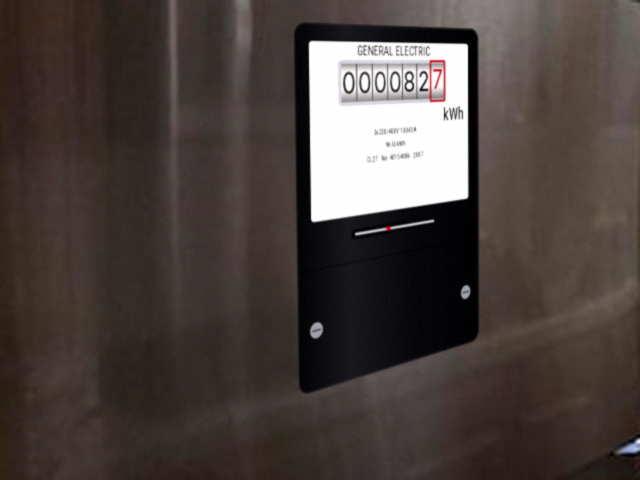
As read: 82.7 kWh
